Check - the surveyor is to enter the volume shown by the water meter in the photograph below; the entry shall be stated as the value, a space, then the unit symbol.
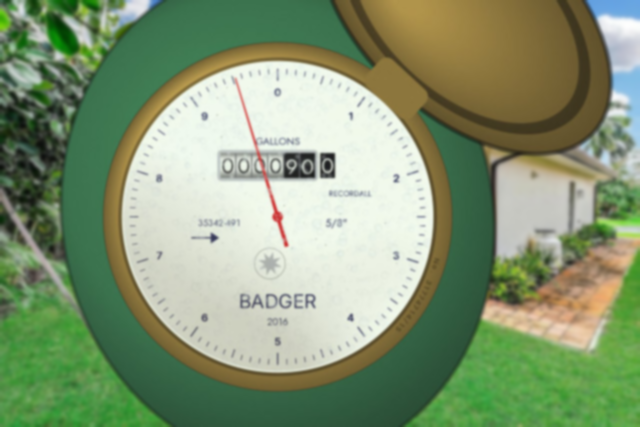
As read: 899.5 gal
